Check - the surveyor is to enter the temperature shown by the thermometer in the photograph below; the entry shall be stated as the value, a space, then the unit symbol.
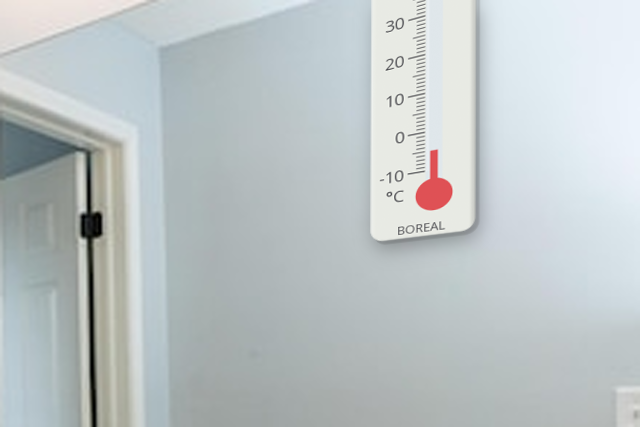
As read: -5 °C
